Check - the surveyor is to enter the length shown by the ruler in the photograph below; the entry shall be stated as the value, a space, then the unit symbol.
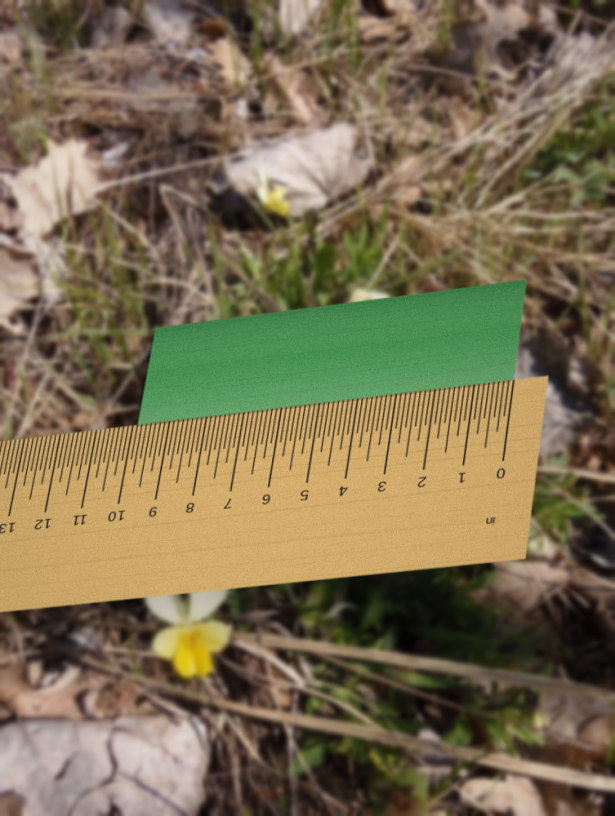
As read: 9.875 in
